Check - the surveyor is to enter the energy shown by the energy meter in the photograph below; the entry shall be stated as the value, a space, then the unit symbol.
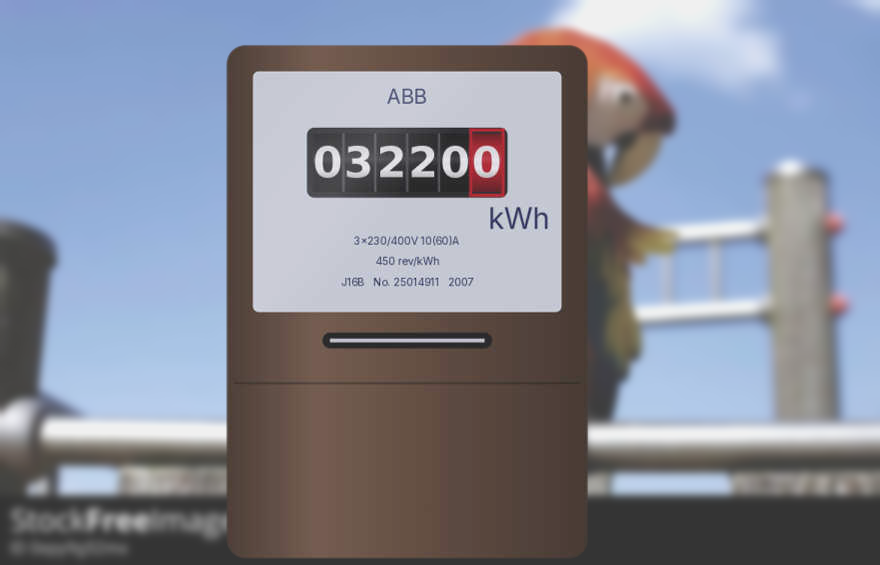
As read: 3220.0 kWh
